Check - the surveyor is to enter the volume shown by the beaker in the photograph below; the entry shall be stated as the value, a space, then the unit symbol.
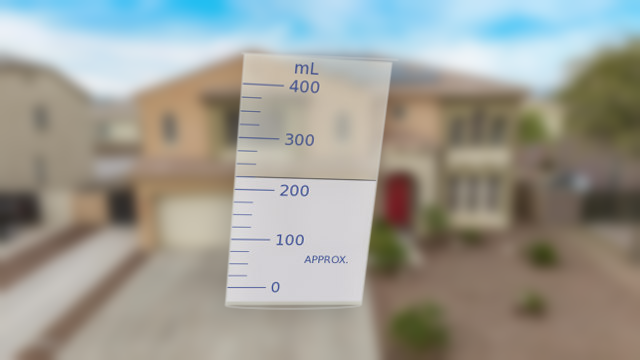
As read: 225 mL
